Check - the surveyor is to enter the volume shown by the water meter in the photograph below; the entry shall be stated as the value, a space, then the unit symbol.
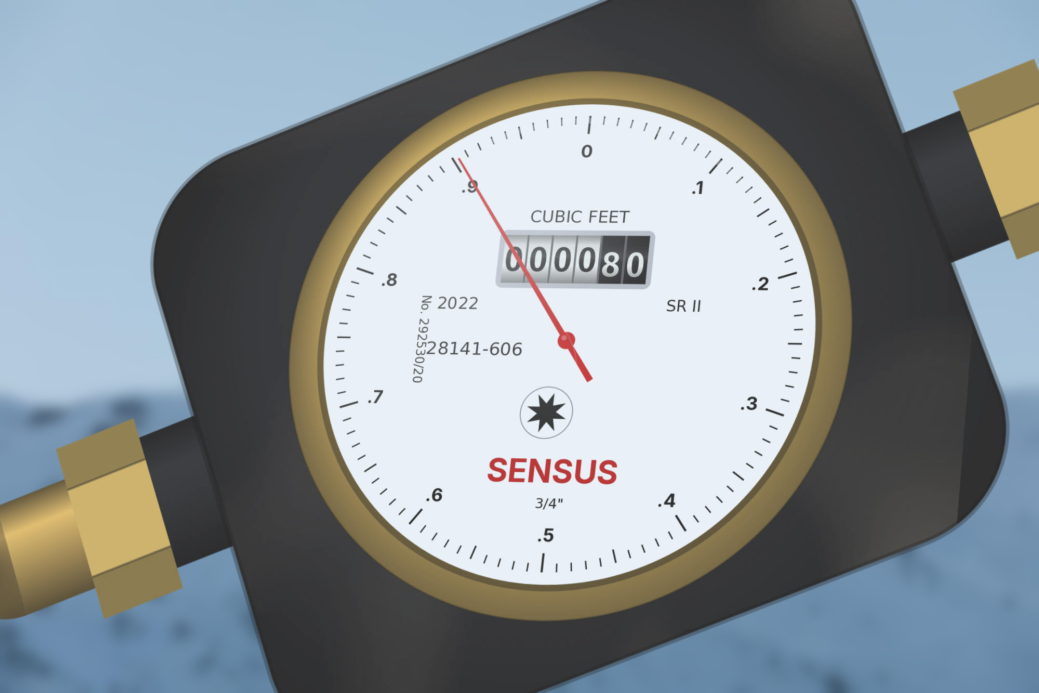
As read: 79.90 ft³
